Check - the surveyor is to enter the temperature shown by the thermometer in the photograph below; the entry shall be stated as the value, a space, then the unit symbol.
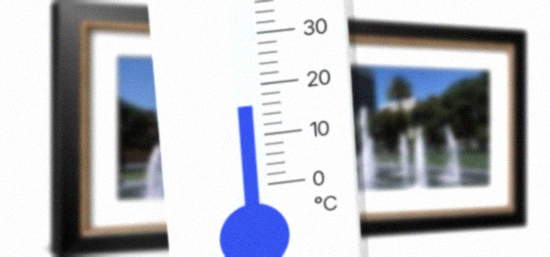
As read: 16 °C
